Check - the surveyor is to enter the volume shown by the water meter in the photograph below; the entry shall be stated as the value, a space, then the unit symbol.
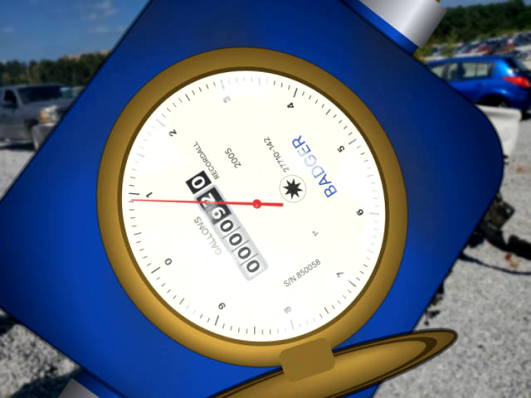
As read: 920.9 gal
